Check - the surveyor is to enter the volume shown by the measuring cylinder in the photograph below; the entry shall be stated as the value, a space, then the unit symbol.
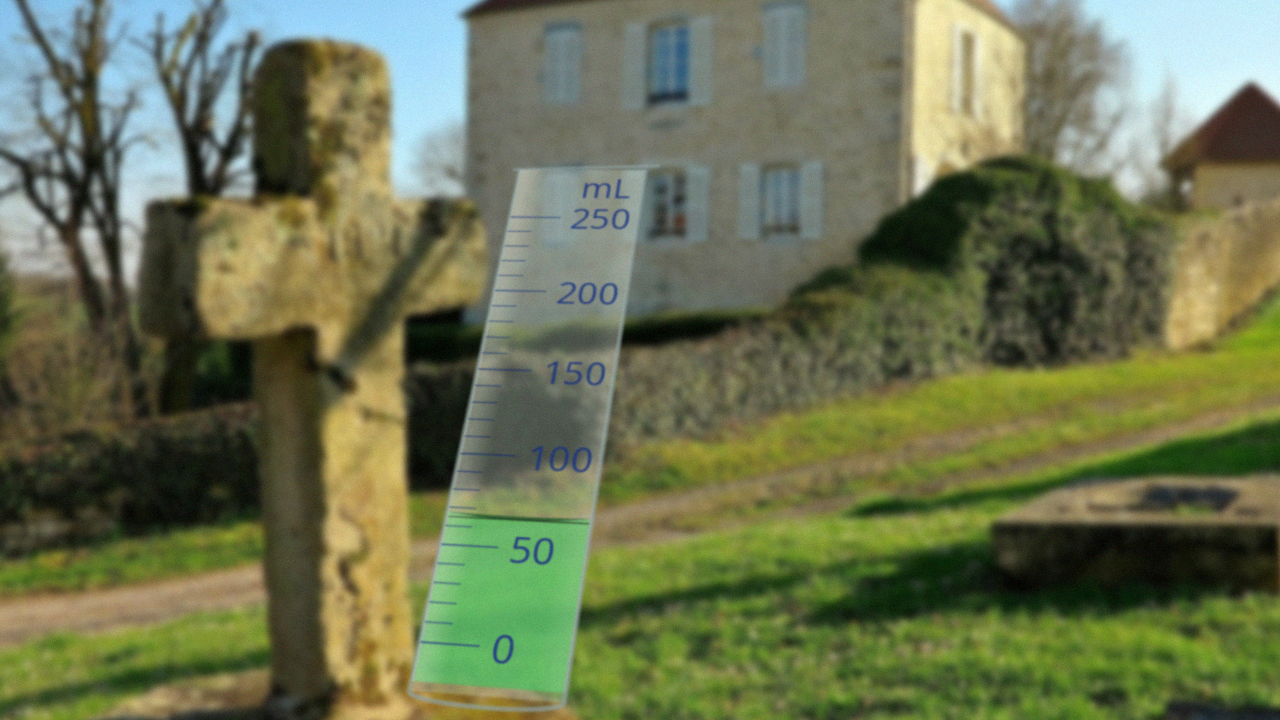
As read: 65 mL
